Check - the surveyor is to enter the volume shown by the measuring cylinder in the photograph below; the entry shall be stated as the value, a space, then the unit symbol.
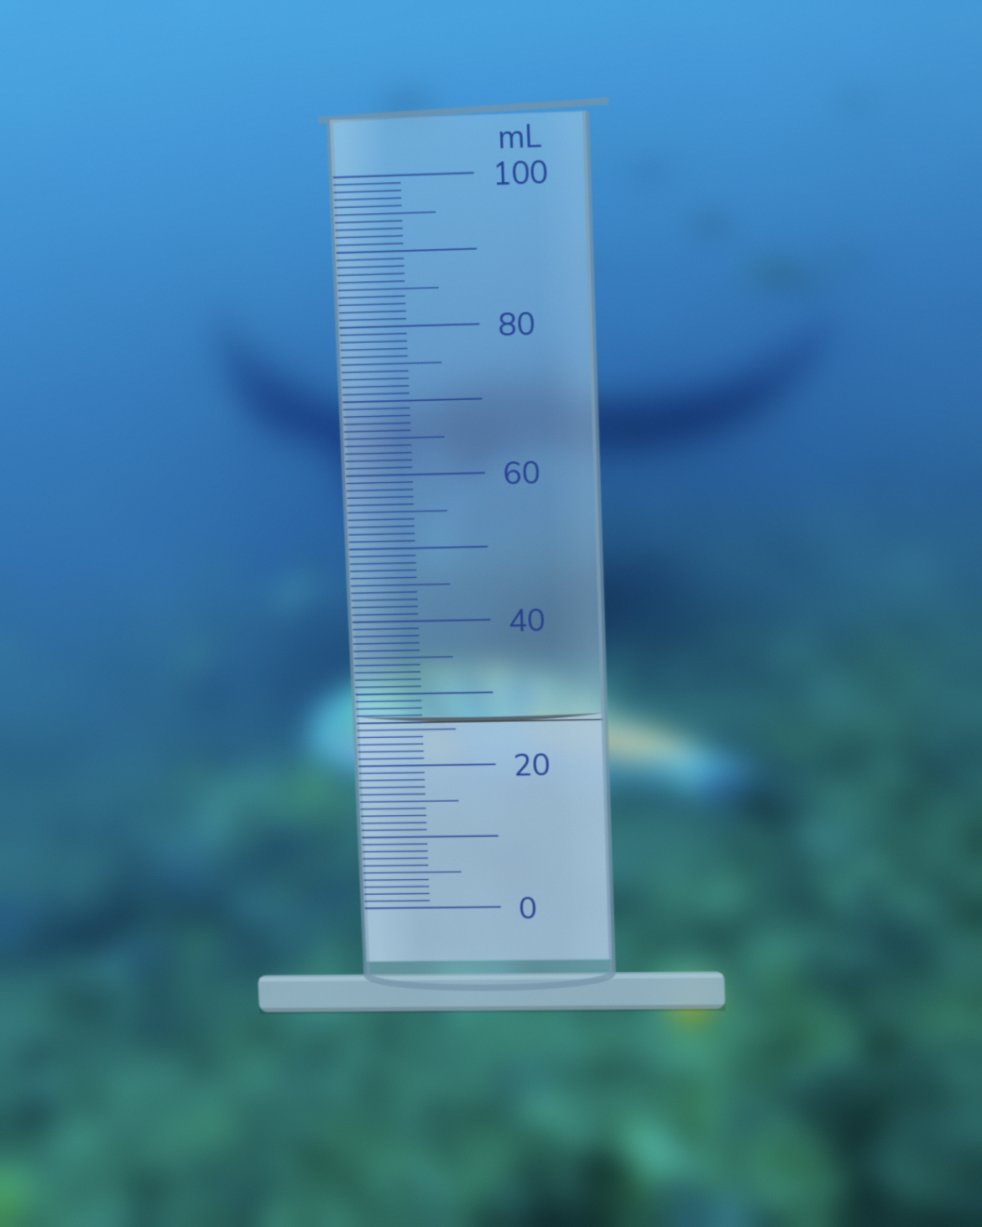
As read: 26 mL
